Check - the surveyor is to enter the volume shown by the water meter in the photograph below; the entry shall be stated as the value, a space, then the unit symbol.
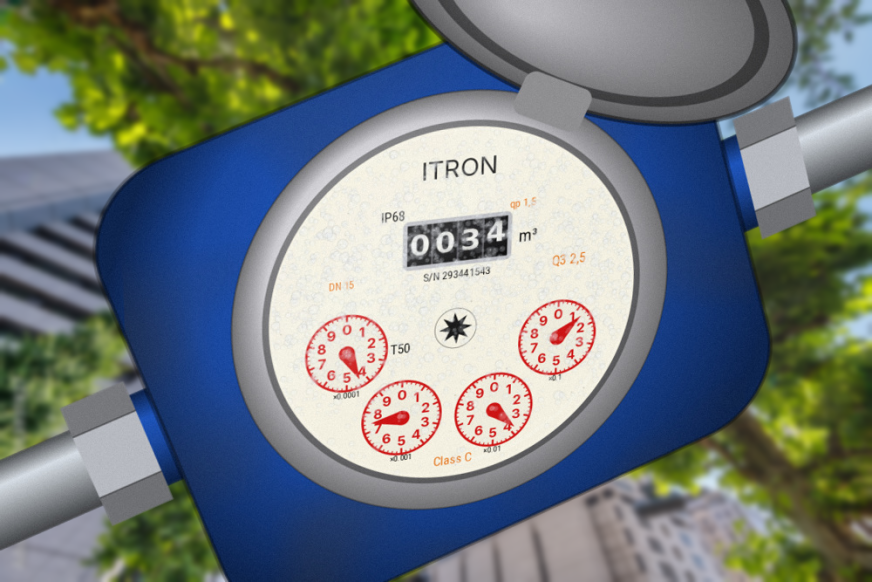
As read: 34.1374 m³
